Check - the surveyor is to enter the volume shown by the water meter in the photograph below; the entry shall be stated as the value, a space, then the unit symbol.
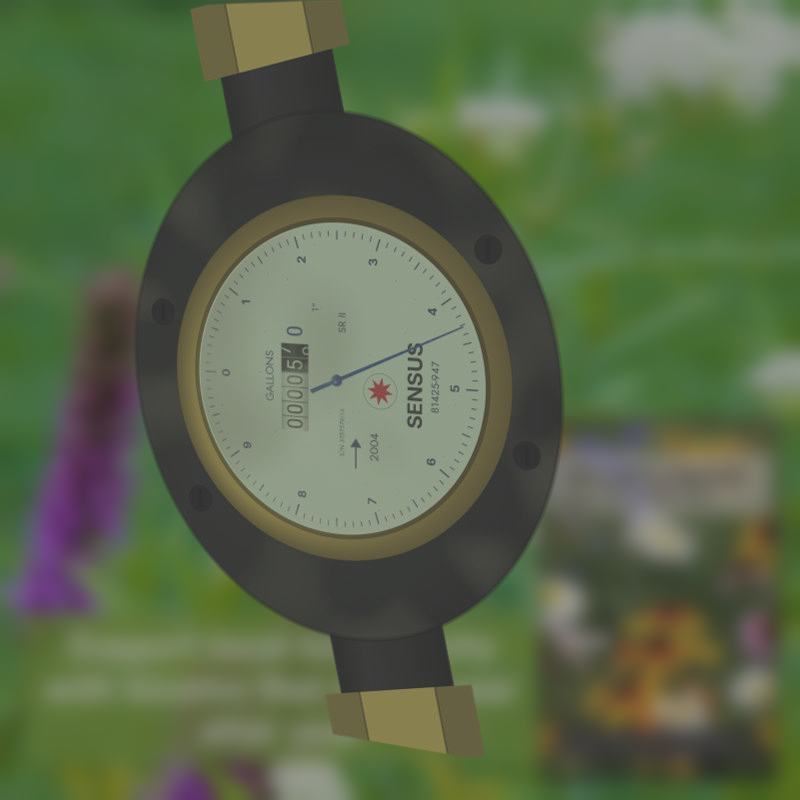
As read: 574.3 gal
